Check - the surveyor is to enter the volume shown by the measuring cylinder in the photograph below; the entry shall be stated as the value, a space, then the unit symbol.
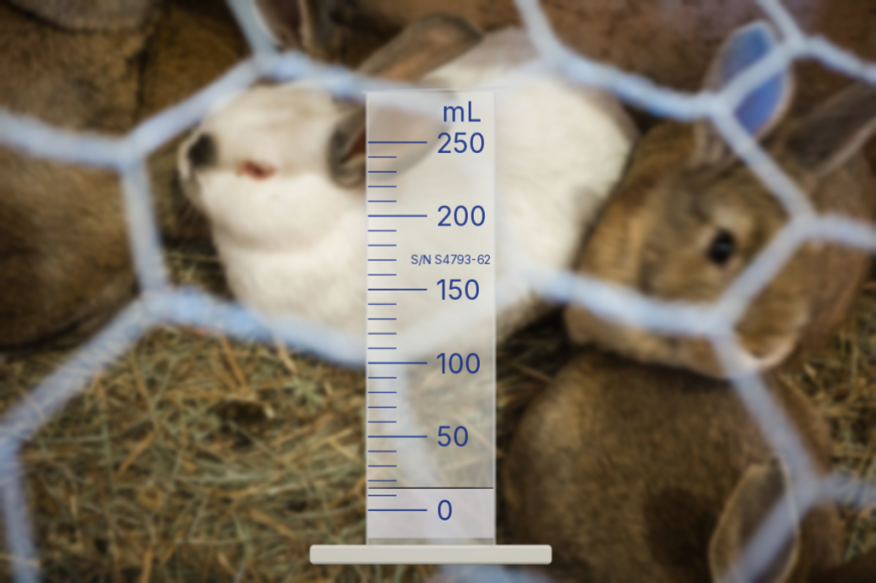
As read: 15 mL
